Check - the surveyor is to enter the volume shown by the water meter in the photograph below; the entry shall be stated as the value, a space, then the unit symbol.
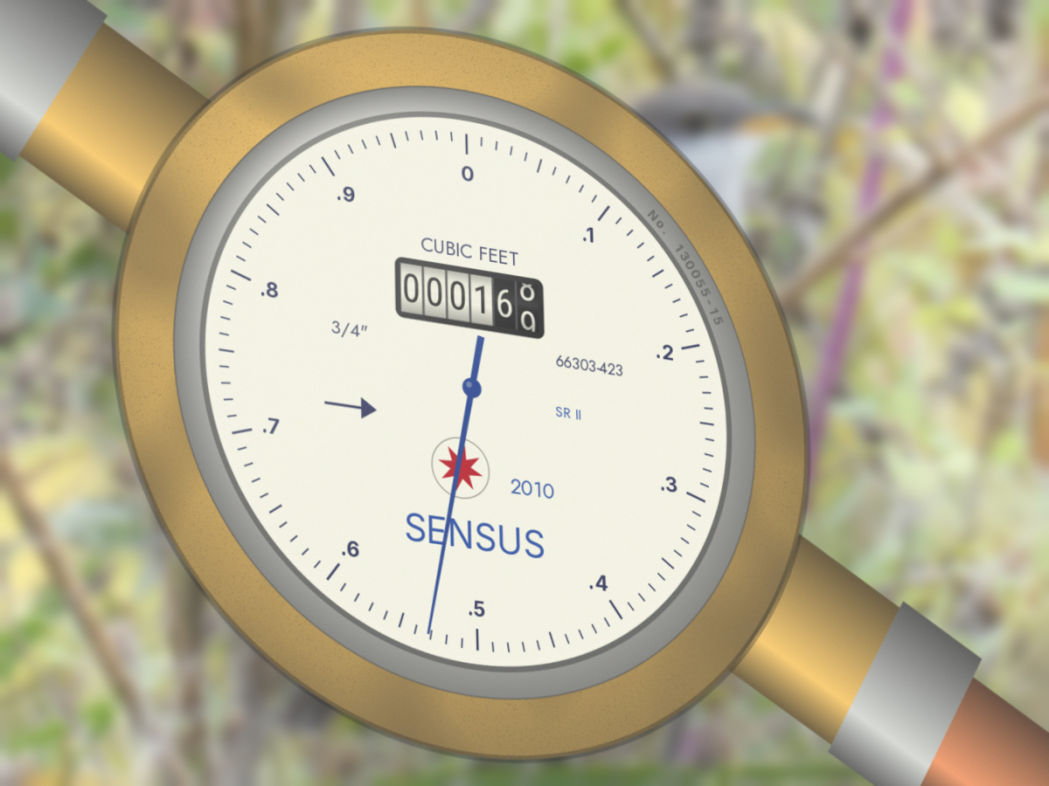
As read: 168.53 ft³
